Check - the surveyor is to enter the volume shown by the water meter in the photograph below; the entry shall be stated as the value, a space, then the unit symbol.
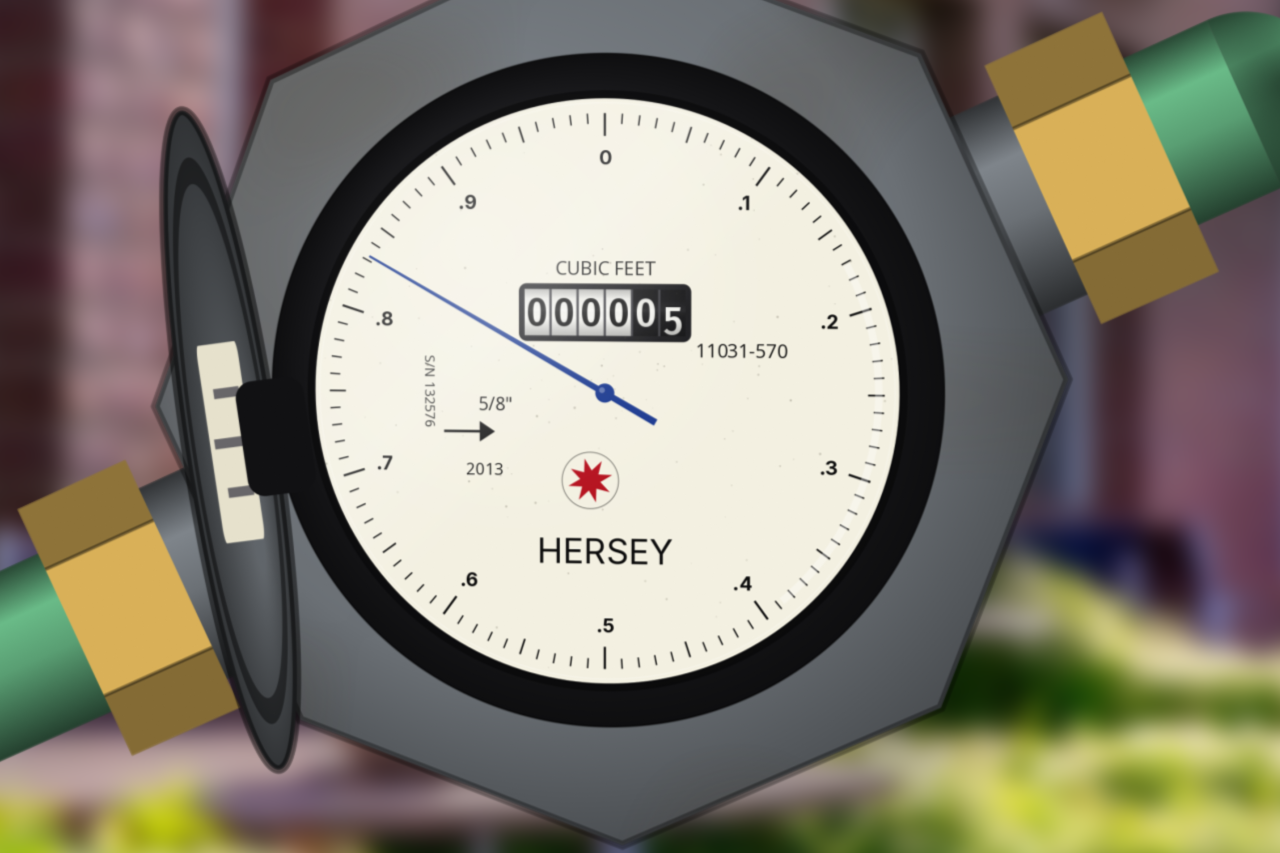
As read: 4.83 ft³
